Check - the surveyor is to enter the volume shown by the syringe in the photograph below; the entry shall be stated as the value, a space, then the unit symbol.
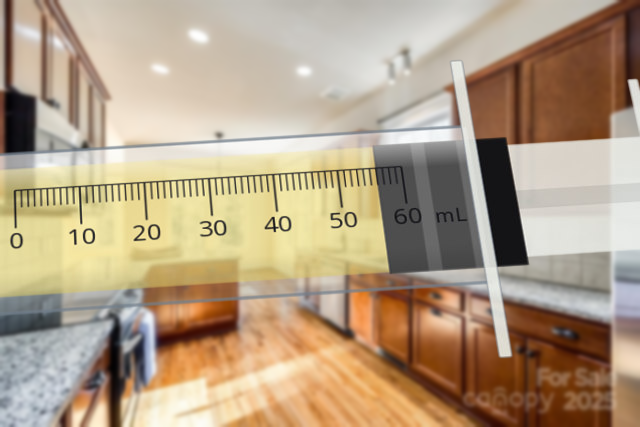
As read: 56 mL
